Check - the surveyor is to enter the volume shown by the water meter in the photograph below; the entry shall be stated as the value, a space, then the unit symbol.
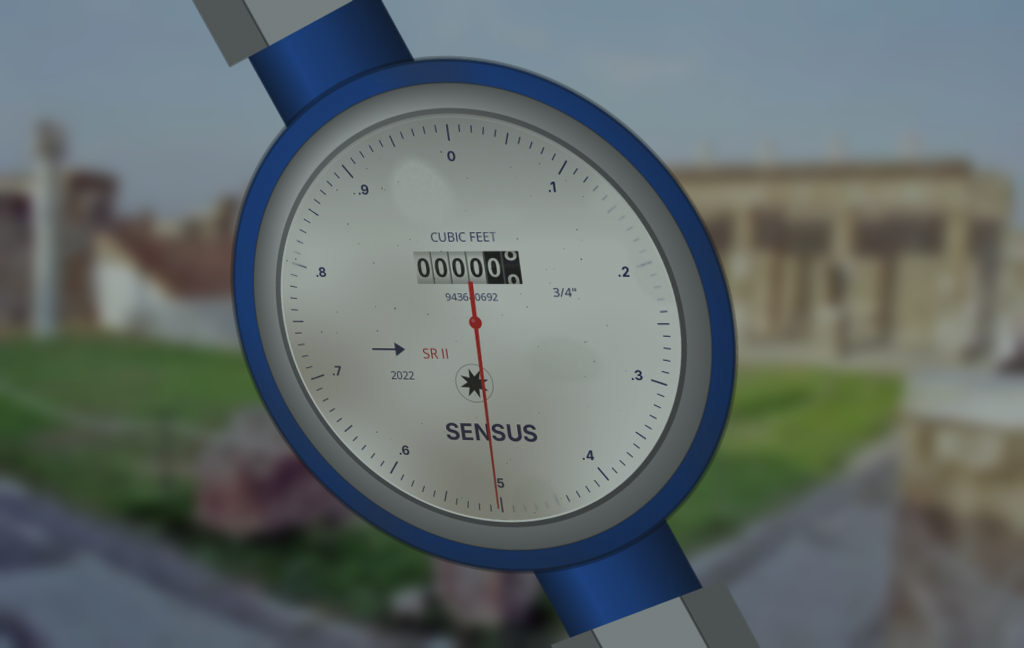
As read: 8.50 ft³
